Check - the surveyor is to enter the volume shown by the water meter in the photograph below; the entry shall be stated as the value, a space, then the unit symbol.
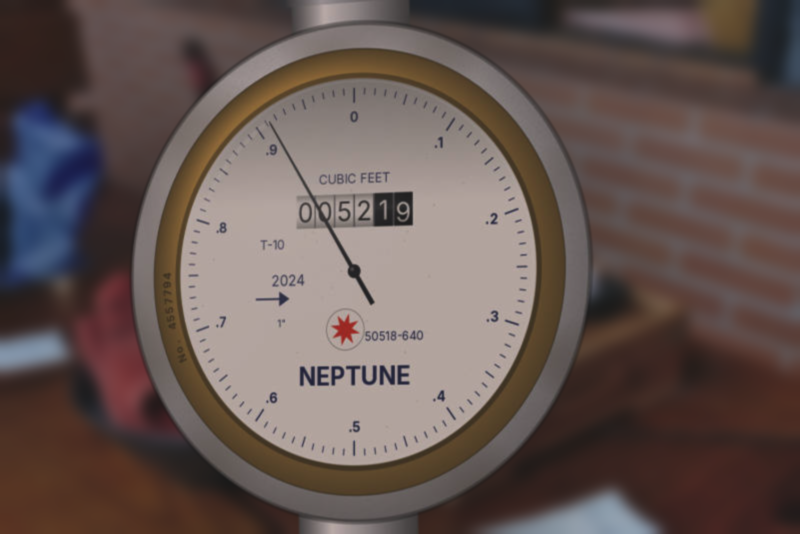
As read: 5218.91 ft³
